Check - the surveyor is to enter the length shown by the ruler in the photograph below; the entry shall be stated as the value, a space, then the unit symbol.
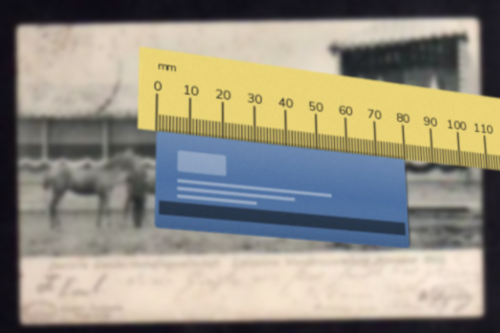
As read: 80 mm
